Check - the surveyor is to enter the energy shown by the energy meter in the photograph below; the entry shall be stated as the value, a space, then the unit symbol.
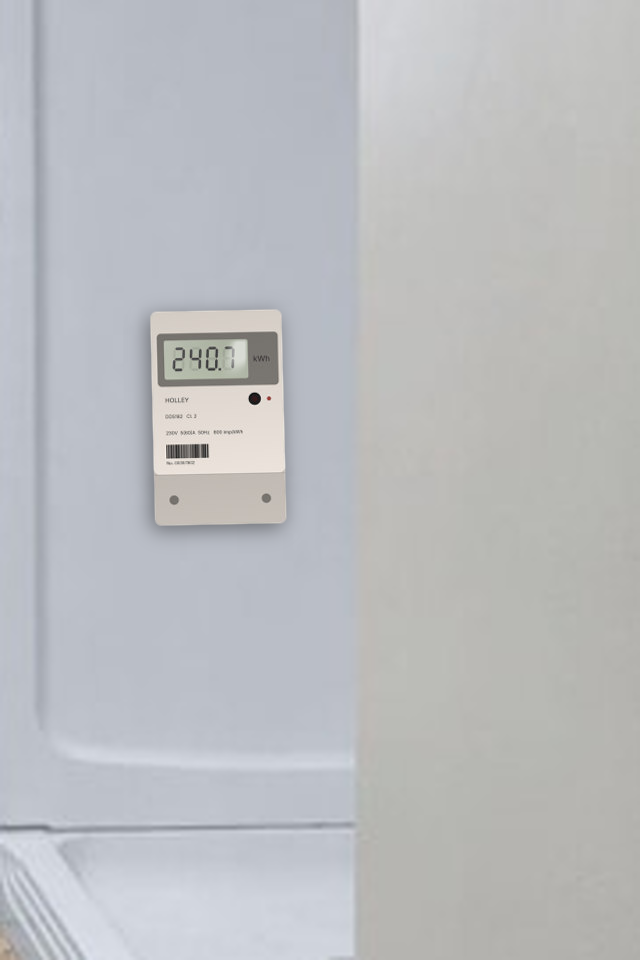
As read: 240.7 kWh
